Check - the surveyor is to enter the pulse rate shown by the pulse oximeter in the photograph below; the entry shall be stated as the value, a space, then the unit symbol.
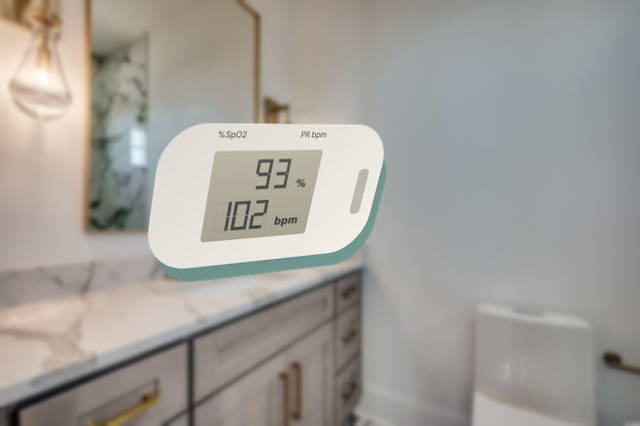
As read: 102 bpm
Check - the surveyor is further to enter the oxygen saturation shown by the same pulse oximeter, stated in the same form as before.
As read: 93 %
